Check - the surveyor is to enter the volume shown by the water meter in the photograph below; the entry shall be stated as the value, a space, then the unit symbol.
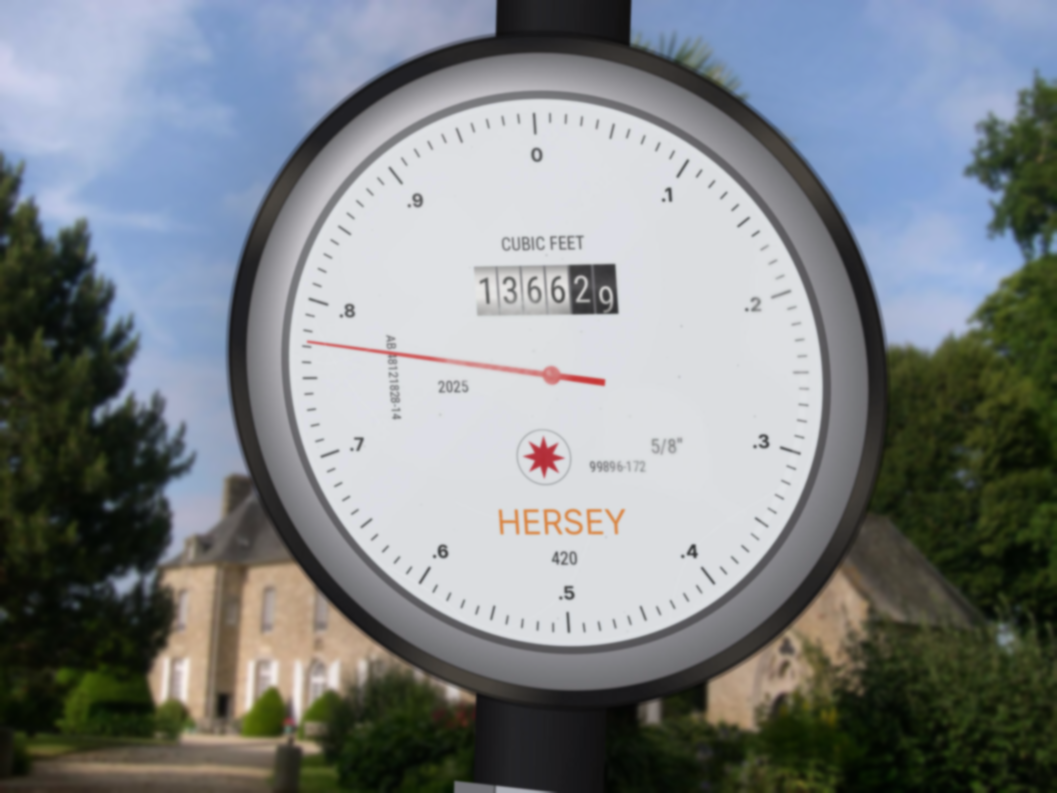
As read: 136628.77 ft³
